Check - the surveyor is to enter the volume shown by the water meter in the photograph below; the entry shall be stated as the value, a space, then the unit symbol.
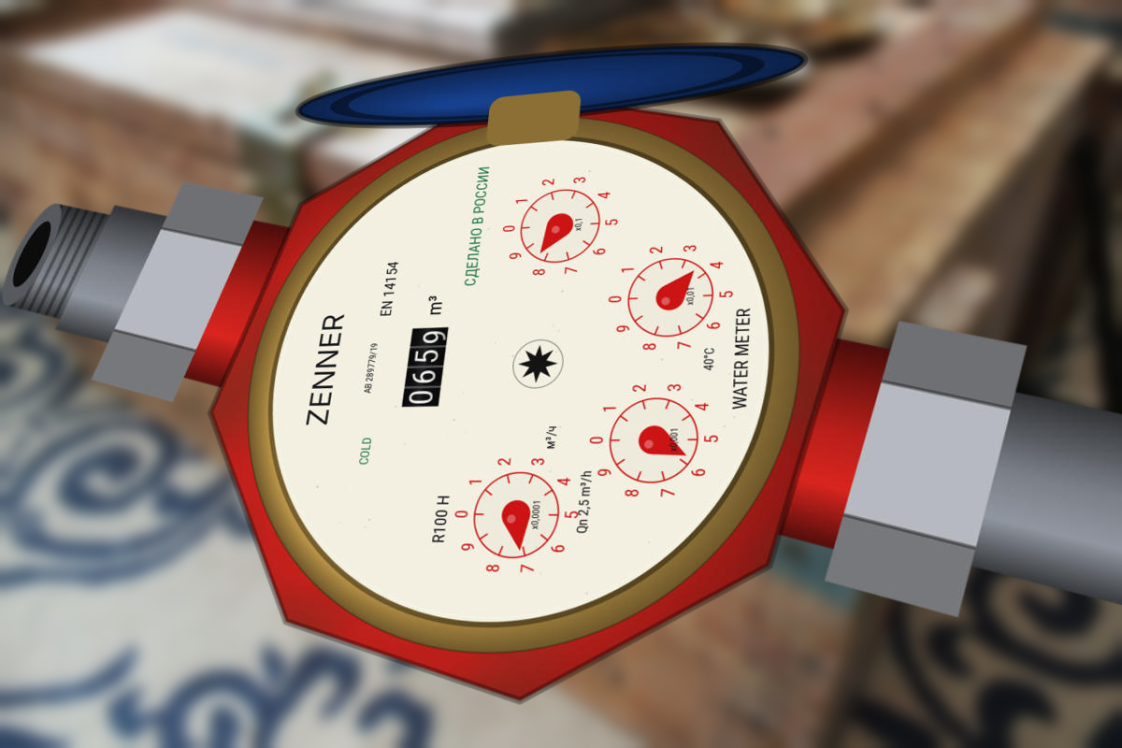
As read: 658.8357 m³
